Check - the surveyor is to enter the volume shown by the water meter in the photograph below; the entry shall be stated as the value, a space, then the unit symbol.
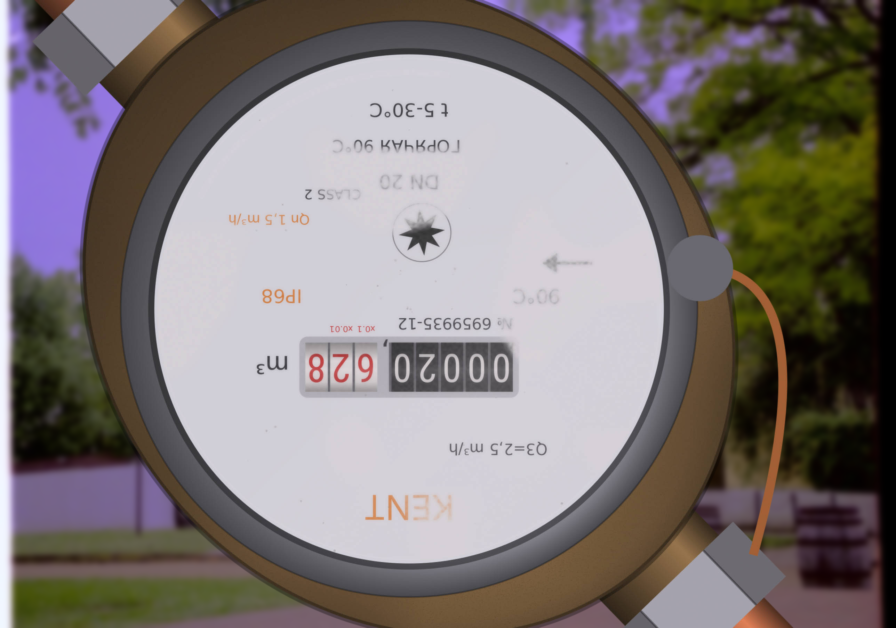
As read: 20.628 m³
